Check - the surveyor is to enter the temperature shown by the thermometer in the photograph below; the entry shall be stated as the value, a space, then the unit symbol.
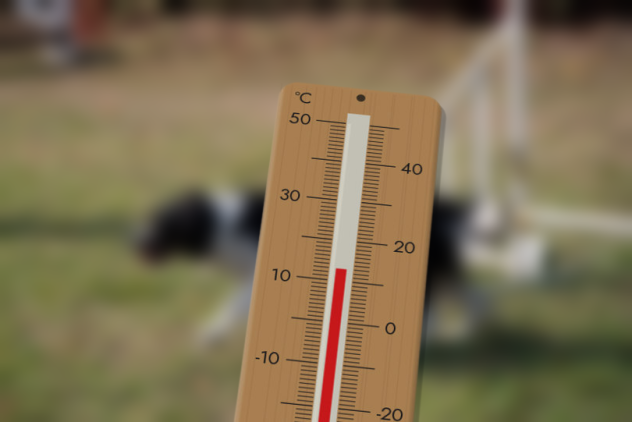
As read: 13 °C
